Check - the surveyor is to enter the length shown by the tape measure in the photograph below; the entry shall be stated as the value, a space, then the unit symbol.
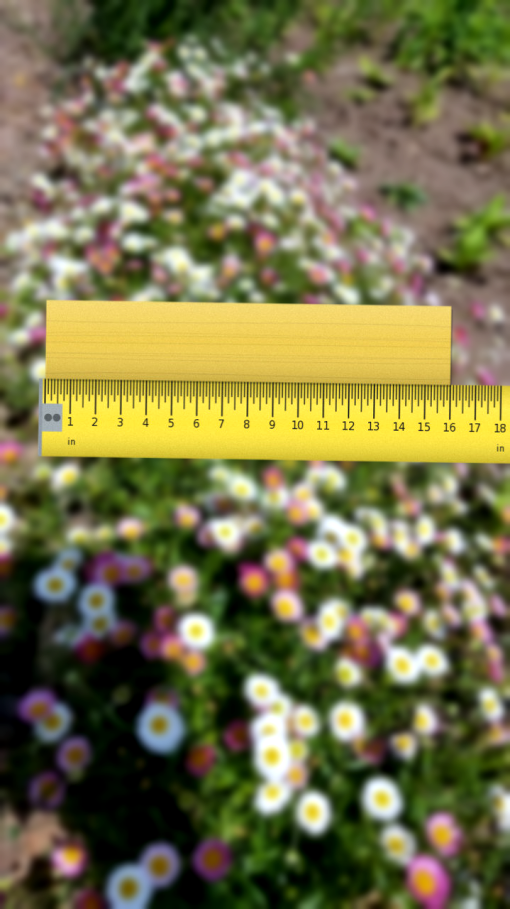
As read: 16 in
